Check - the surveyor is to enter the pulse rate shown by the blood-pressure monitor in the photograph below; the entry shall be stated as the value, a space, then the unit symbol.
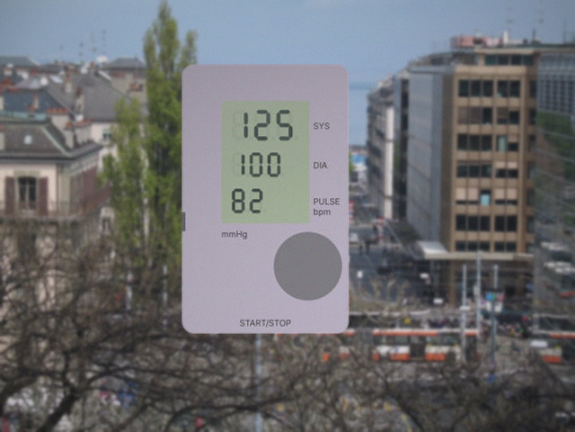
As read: 82 bpm
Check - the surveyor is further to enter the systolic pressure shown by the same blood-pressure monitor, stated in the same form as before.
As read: 125 mmHg
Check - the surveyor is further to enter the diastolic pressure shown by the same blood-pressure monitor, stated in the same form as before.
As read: 100 mmHg
